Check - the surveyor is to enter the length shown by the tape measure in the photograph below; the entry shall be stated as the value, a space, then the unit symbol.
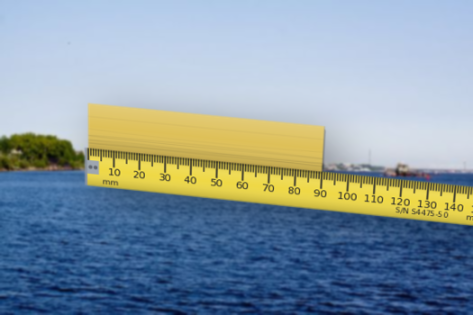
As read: 90 mm
